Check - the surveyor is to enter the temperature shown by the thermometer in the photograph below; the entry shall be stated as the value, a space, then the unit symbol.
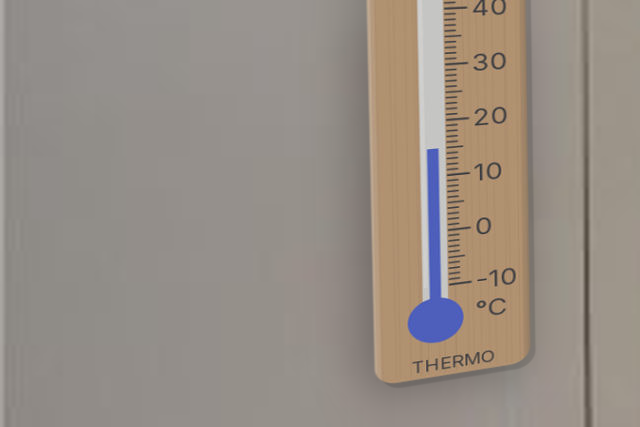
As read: 15 °C
